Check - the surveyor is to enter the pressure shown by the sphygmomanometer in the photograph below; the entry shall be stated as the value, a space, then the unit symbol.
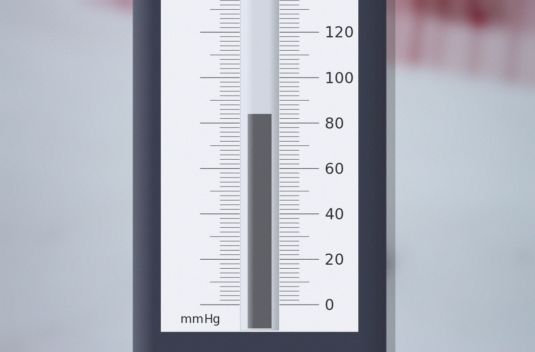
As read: 84 mmHg
